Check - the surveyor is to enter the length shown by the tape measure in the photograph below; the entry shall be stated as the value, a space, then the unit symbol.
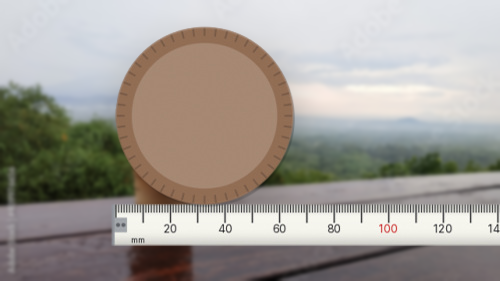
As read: 65 mm
